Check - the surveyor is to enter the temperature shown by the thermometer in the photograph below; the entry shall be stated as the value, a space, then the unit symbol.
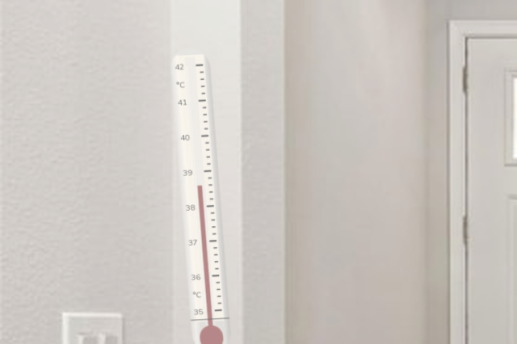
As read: 38.6 °C
